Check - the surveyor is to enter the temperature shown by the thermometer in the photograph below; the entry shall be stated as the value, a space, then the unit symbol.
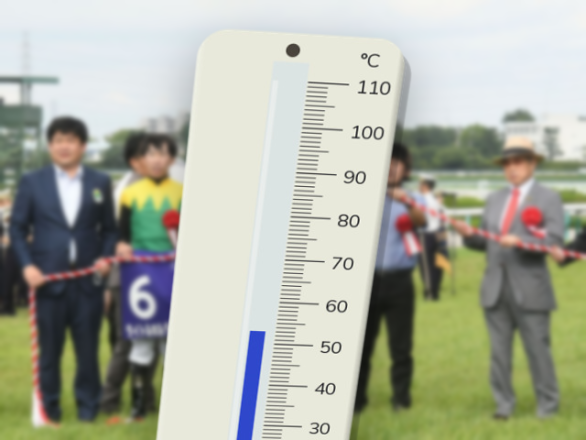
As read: 53 °C
